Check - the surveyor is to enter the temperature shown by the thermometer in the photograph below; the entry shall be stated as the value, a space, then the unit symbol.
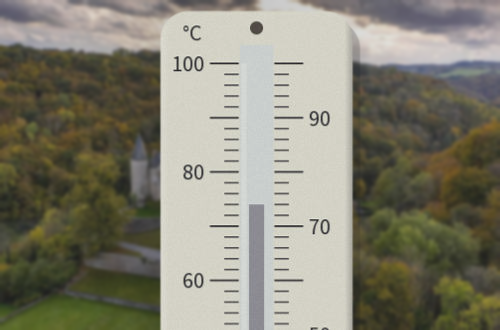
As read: 74 °C
